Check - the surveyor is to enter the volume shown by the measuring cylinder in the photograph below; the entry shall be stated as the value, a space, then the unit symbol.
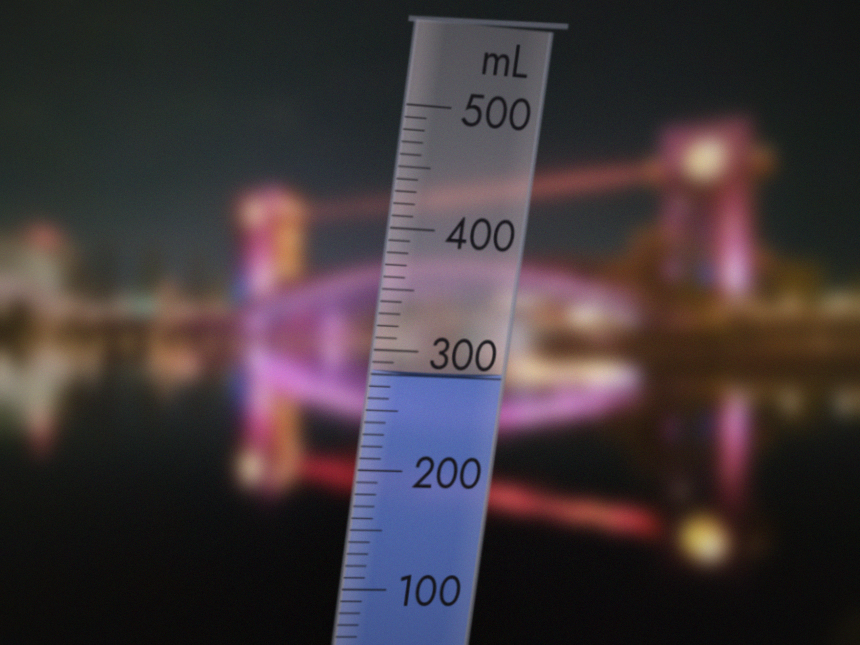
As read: 280 mL
